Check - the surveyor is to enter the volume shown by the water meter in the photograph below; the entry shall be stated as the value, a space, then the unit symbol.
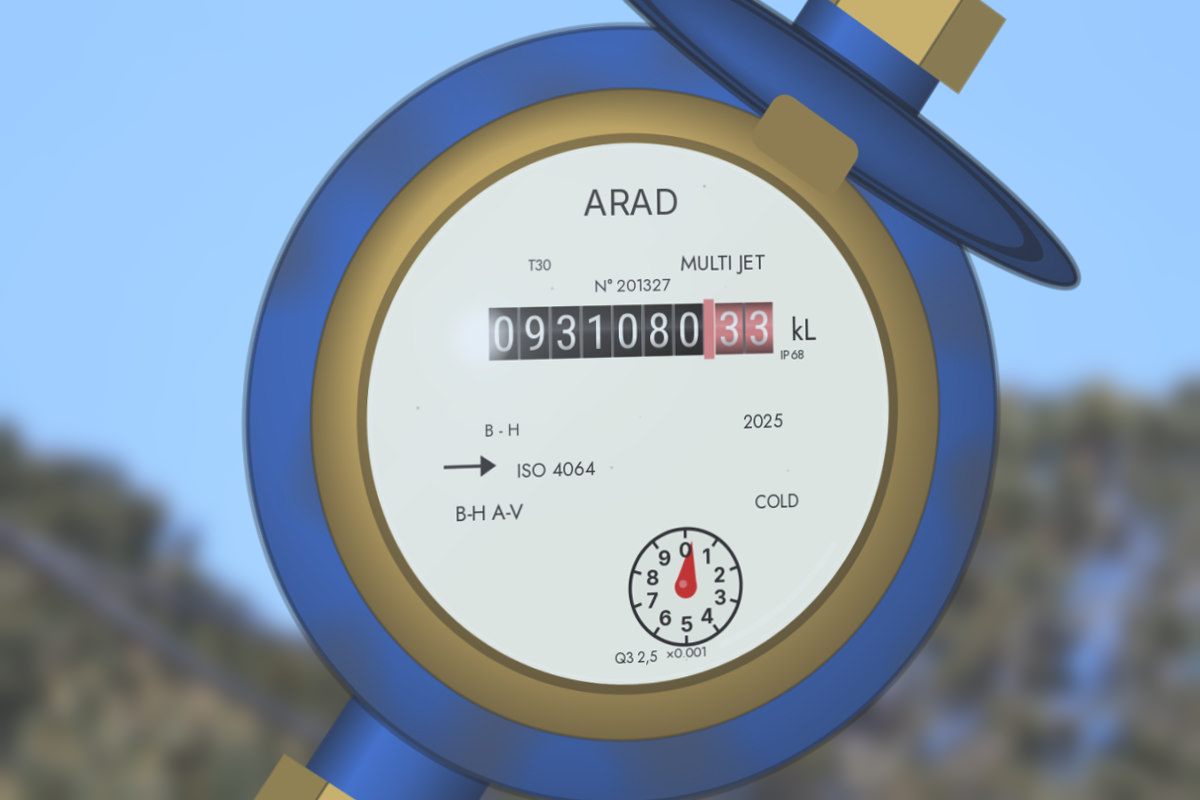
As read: 931080.330 kL
